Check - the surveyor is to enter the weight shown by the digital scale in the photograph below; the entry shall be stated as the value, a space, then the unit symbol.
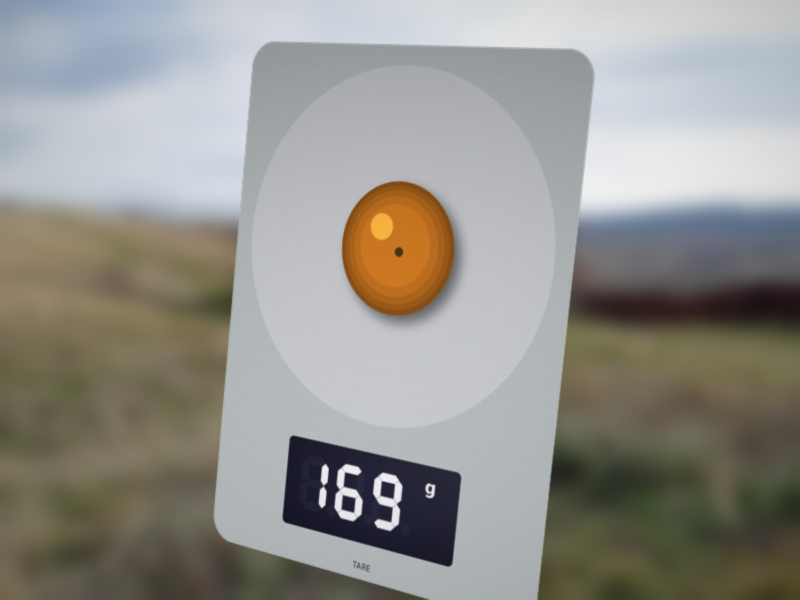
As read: 169 g
